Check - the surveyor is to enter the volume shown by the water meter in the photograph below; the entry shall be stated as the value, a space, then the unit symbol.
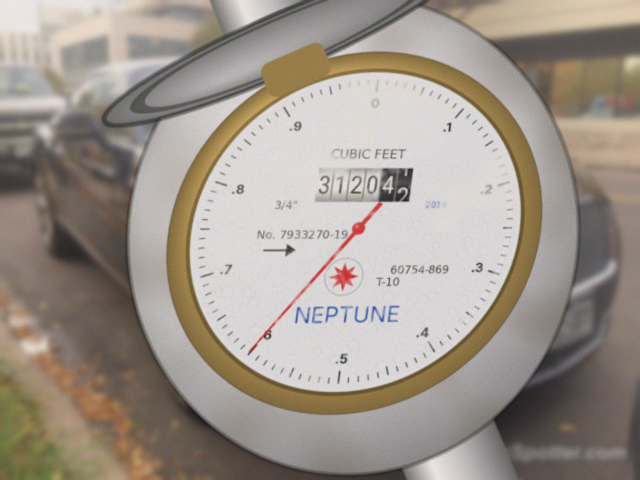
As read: 312041.60 ft³
